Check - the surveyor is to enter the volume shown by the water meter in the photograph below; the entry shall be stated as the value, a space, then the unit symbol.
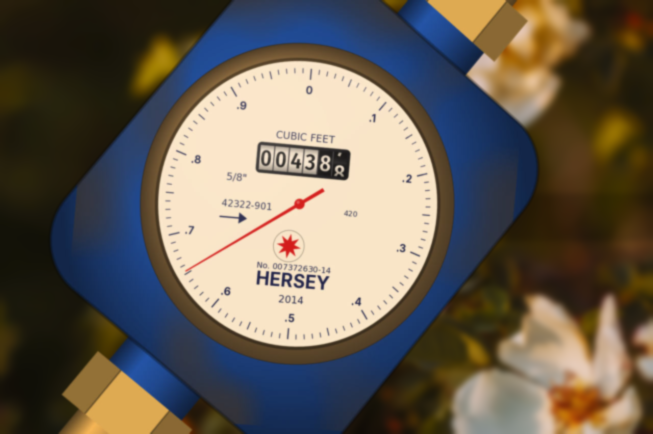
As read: 4387.65 ft³
